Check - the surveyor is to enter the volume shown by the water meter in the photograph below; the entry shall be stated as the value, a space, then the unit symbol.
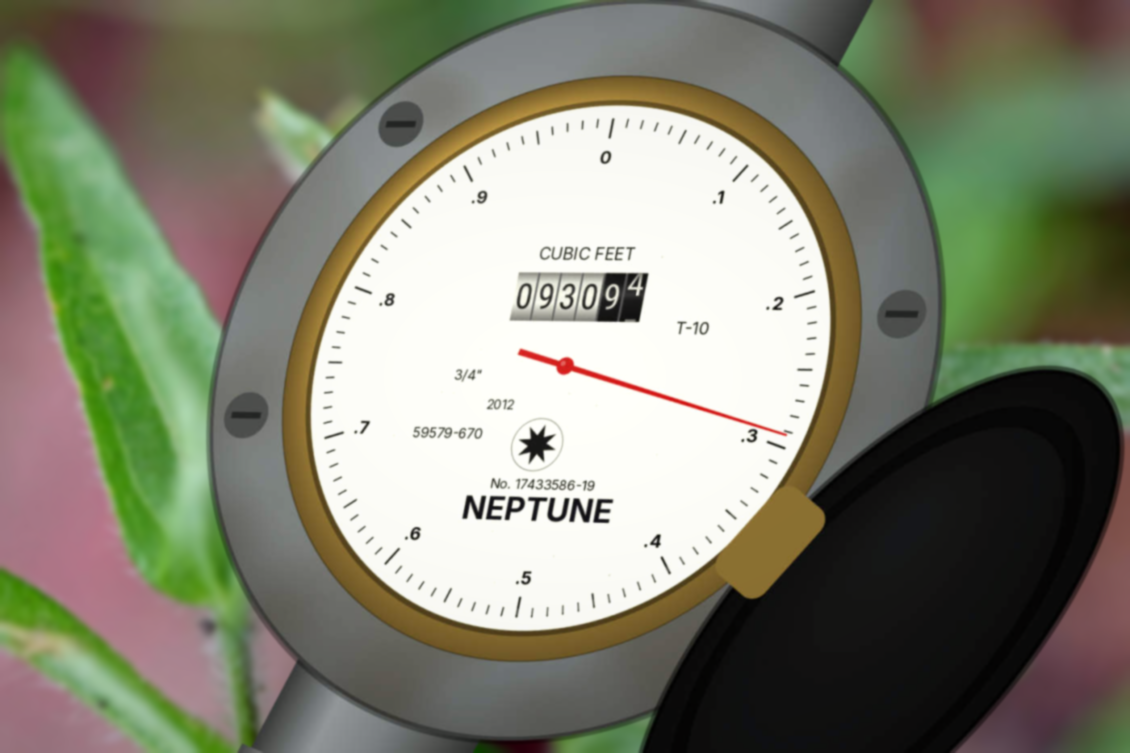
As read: 93094.29 ft³
